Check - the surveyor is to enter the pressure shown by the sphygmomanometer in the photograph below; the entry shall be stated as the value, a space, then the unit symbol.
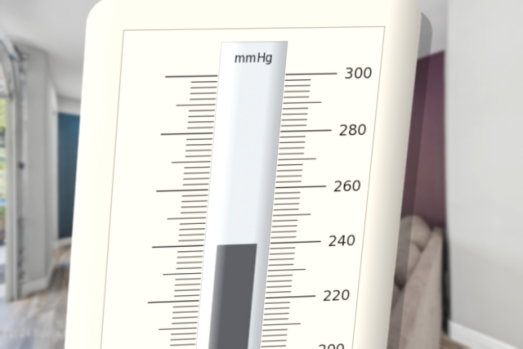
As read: 240 mmHg
